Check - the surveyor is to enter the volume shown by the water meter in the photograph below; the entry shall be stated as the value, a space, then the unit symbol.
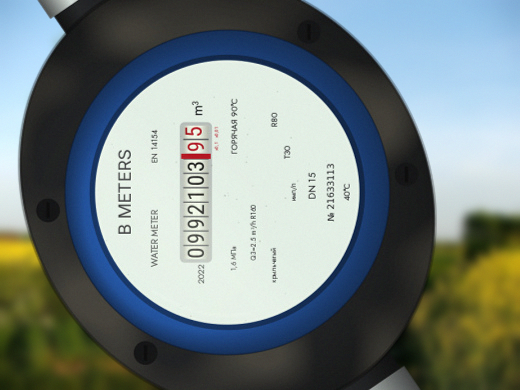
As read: 992103.95 m³
